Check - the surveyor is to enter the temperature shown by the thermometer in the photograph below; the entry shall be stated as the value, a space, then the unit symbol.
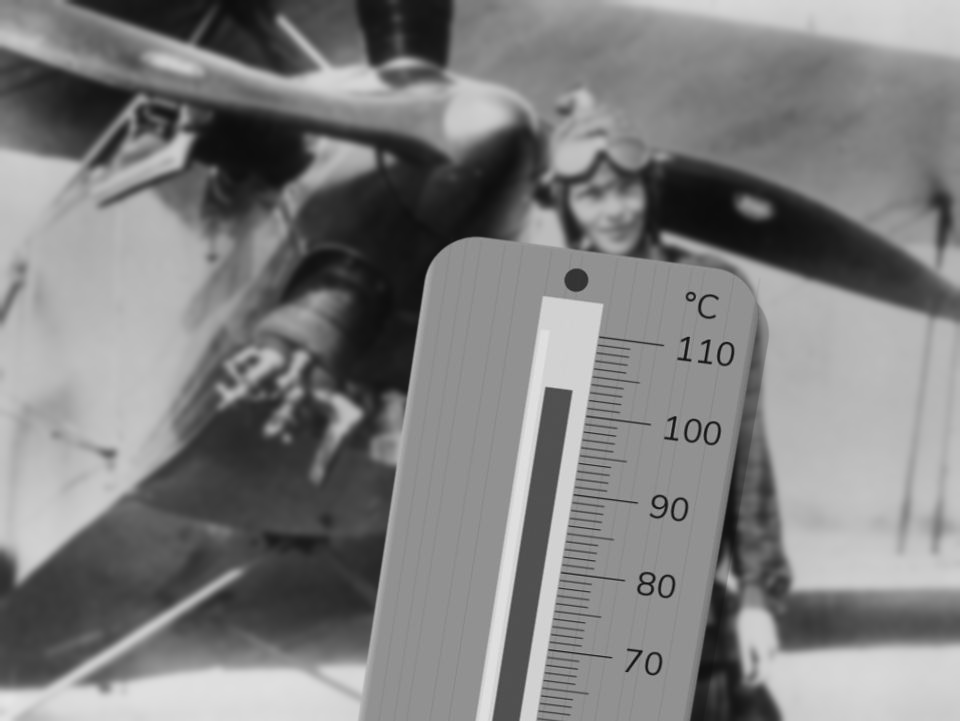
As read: 103 °C
